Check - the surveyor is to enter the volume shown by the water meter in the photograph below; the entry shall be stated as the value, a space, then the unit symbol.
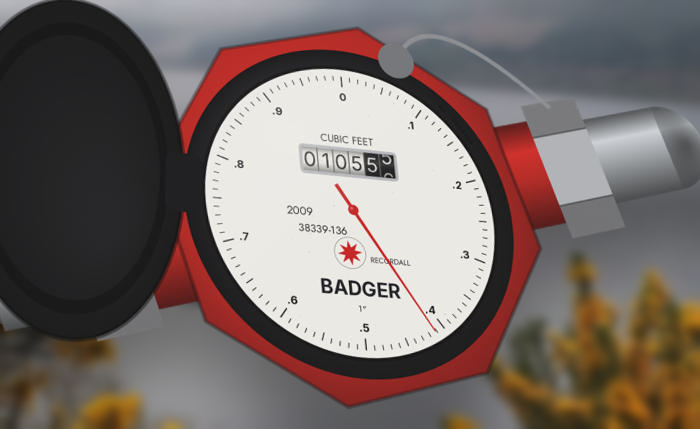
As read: 10555.41 ft³
